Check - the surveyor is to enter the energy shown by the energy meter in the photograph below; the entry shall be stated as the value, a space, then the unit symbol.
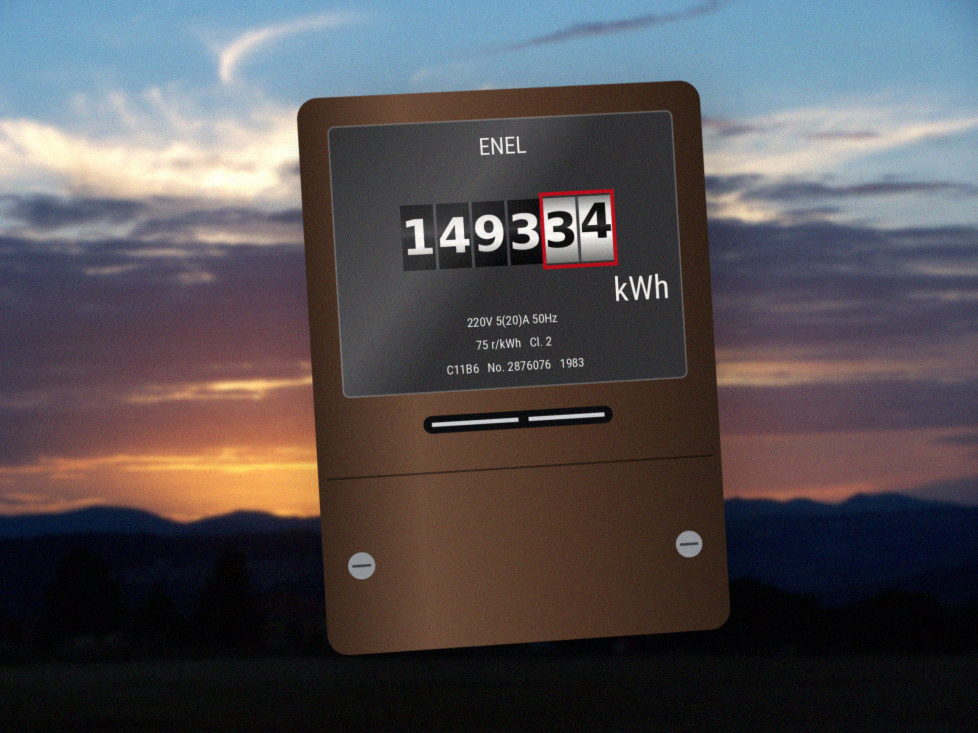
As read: 1493.34 kWh
